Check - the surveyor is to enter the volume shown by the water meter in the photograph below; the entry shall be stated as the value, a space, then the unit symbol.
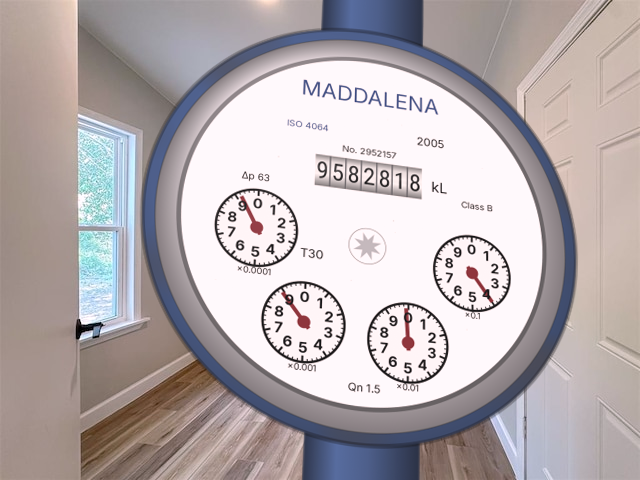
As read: 9582818.3989 kL
